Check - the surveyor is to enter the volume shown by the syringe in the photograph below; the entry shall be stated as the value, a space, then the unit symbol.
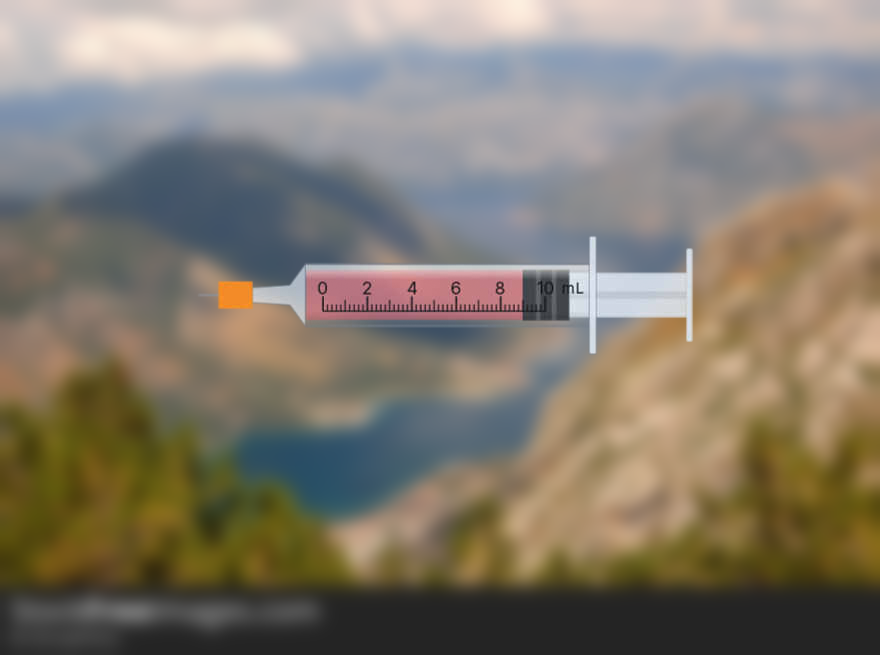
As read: 9 mL
